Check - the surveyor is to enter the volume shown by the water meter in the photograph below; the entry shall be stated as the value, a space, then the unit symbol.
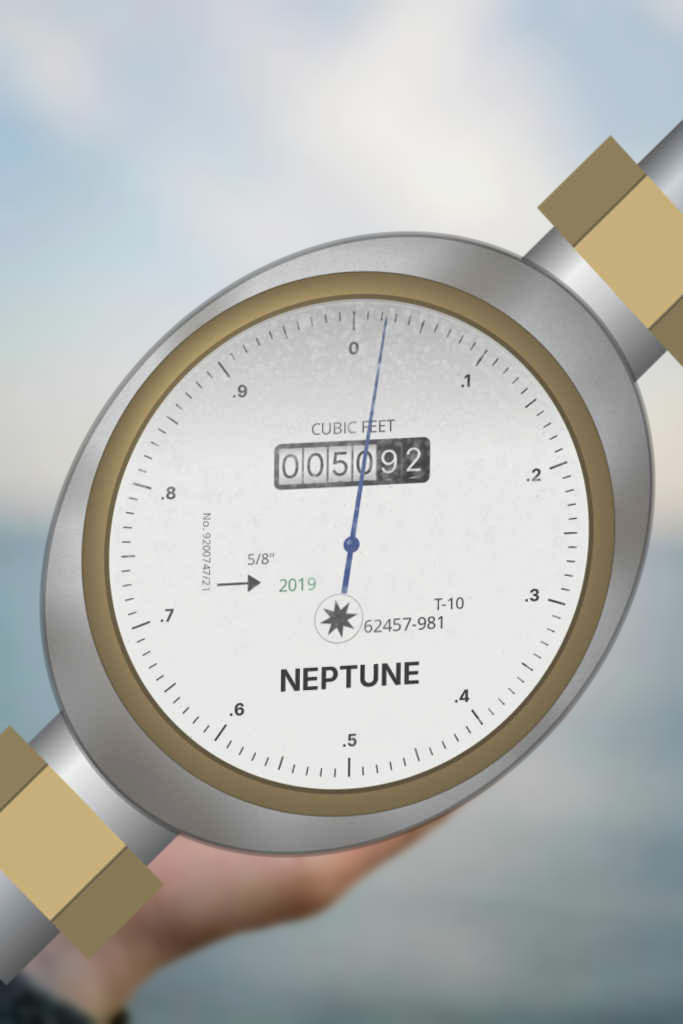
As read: 5092.02 ft³
